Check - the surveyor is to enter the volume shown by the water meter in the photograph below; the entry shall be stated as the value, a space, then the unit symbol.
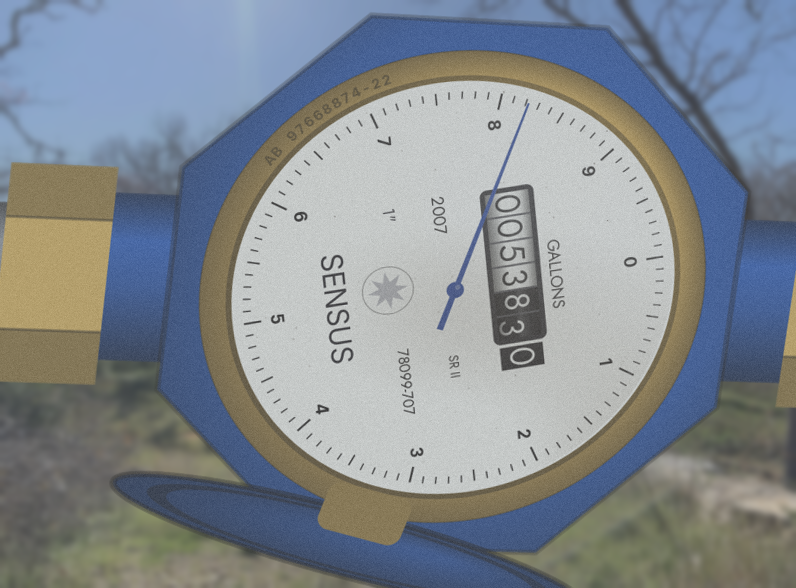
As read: 53828.2 gal
